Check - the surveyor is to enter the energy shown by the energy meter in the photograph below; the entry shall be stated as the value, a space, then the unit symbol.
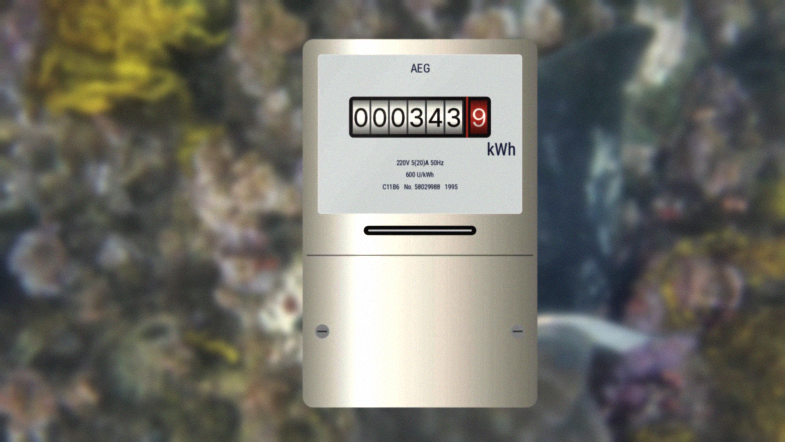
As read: 343.9 kWh
